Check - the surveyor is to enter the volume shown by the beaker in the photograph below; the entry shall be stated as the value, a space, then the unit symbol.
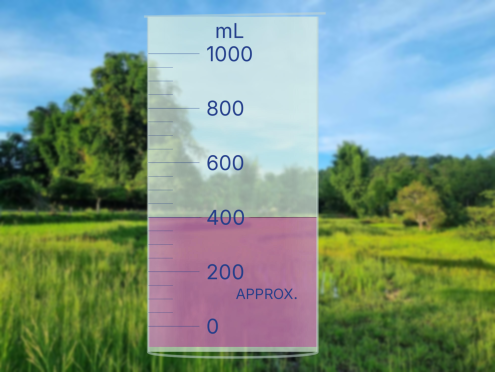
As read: 400 mL
